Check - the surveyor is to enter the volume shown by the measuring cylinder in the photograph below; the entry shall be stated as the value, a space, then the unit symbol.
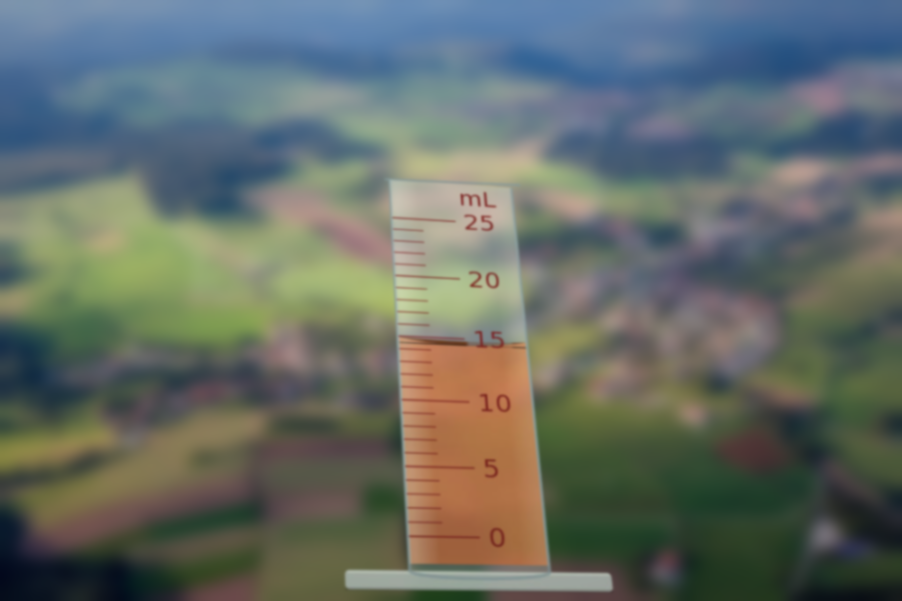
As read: 14.5 mL
